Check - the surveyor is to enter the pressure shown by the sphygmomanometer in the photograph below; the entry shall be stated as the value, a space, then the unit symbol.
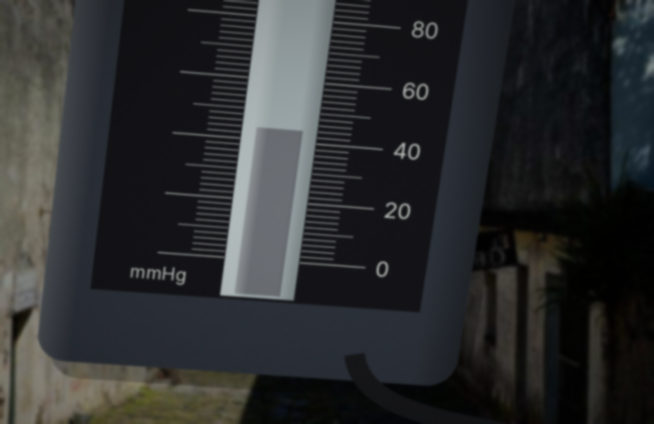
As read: 44 mmHg
